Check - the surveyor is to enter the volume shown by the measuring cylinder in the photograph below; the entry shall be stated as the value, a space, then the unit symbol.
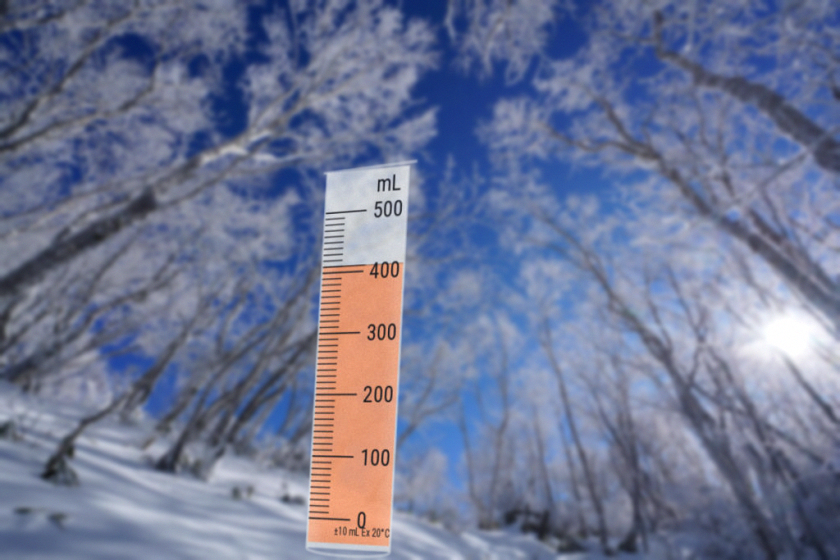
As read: 410 mL
